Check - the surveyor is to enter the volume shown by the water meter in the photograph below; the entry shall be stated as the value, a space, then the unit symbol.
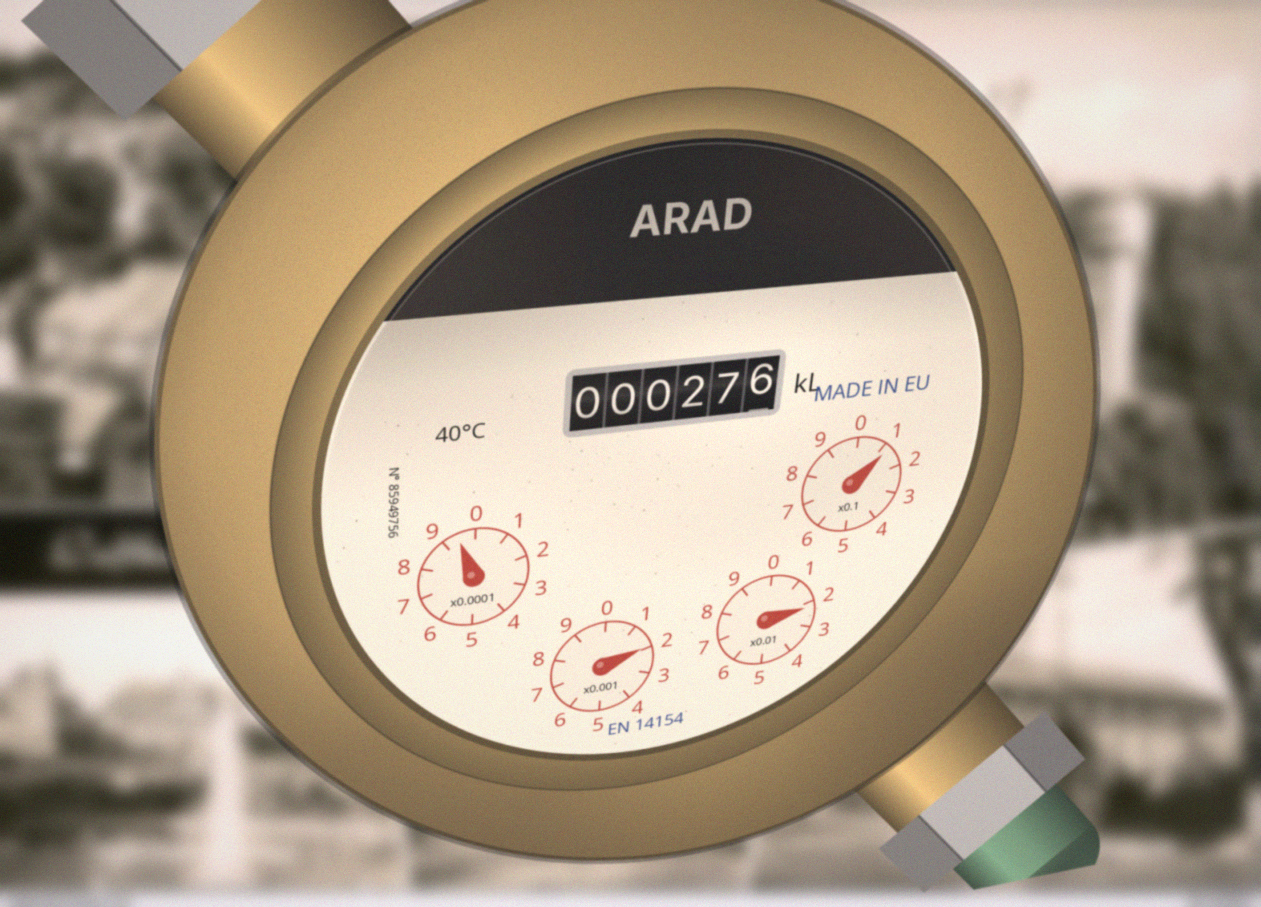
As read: 276.1219 kL
